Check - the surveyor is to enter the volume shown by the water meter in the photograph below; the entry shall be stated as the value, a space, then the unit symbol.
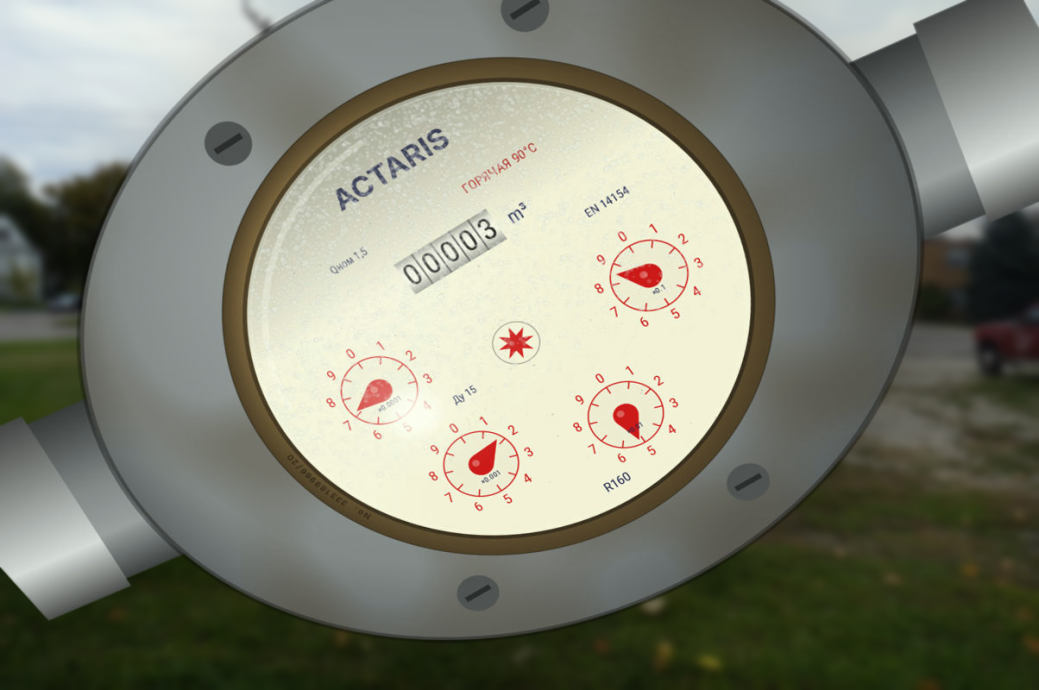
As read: 3.8517 m³
